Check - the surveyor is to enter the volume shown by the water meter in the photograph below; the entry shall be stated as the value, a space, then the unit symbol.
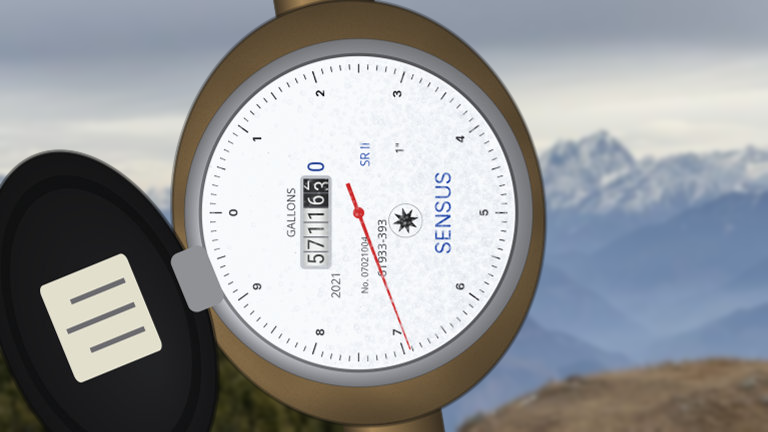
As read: 5711626.9 gal
